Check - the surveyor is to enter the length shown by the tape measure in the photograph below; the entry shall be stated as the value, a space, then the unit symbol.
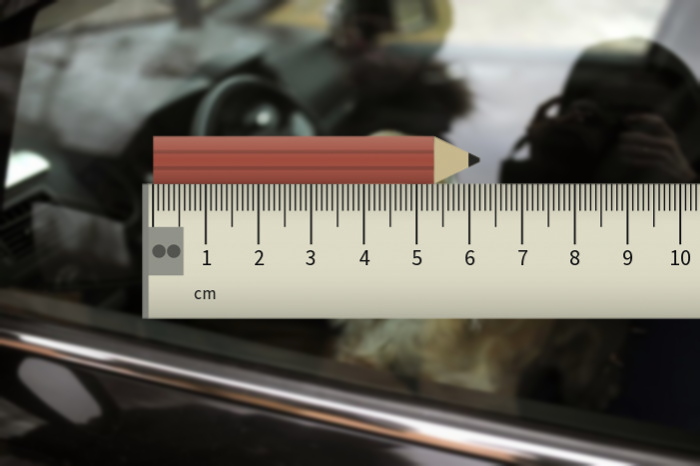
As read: 6.2 cm
